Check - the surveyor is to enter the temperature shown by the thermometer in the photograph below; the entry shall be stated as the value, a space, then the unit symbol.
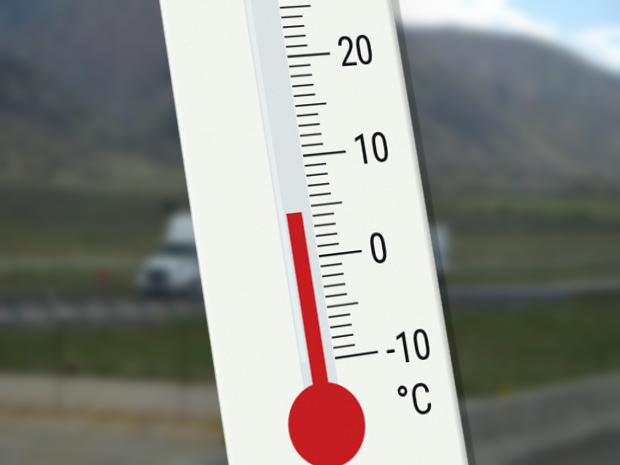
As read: 4.5 °C
